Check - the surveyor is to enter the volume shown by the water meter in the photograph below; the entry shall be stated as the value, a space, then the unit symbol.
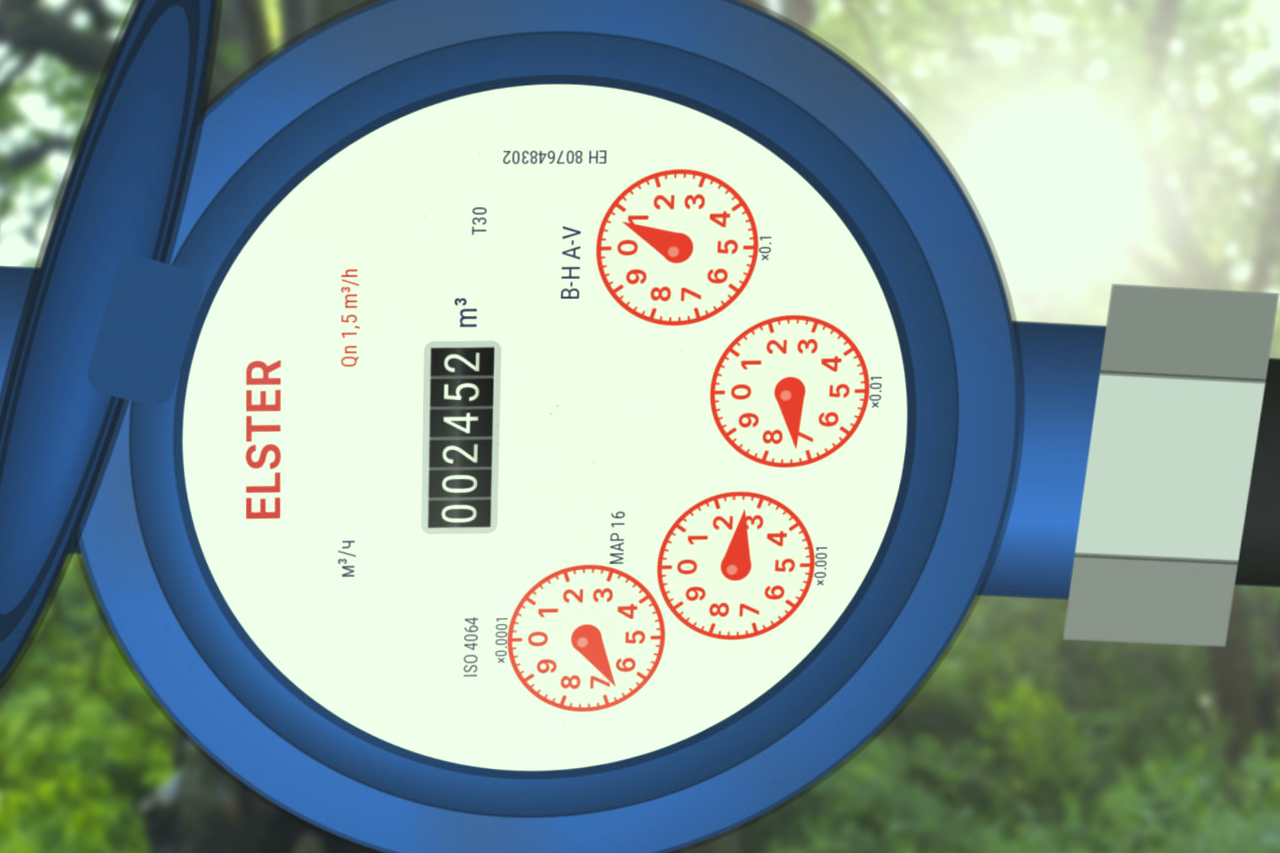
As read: 2452.0726 m³
